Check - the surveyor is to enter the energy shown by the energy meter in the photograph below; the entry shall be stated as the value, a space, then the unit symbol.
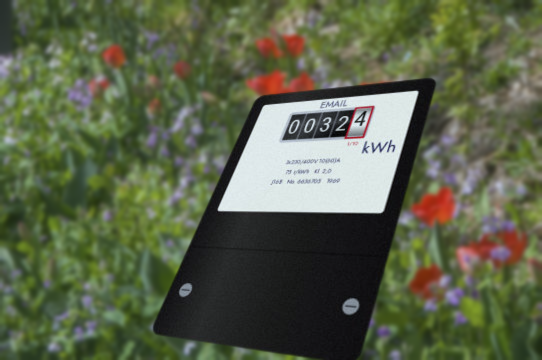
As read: 32.4 kWh
